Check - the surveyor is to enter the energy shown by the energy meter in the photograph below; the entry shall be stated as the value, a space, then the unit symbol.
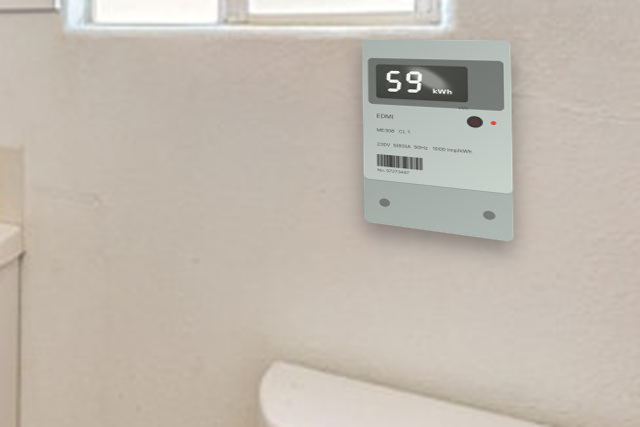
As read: 59 kWh
